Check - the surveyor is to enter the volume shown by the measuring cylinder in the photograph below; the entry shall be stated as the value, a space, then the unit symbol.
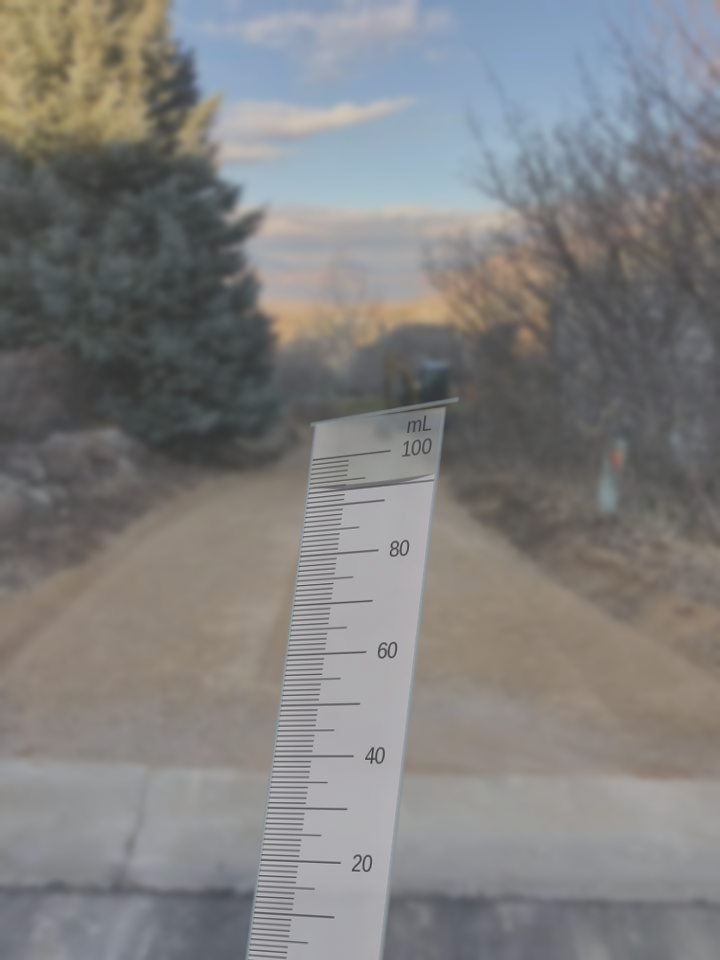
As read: 93 mL
